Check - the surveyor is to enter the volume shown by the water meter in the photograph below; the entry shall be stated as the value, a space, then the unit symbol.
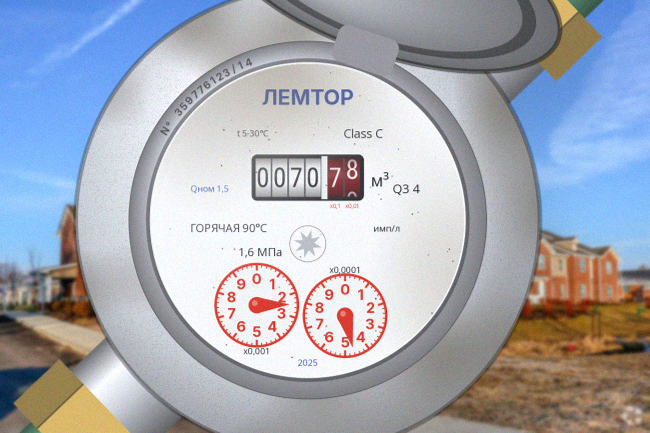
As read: 70.7824 m³
